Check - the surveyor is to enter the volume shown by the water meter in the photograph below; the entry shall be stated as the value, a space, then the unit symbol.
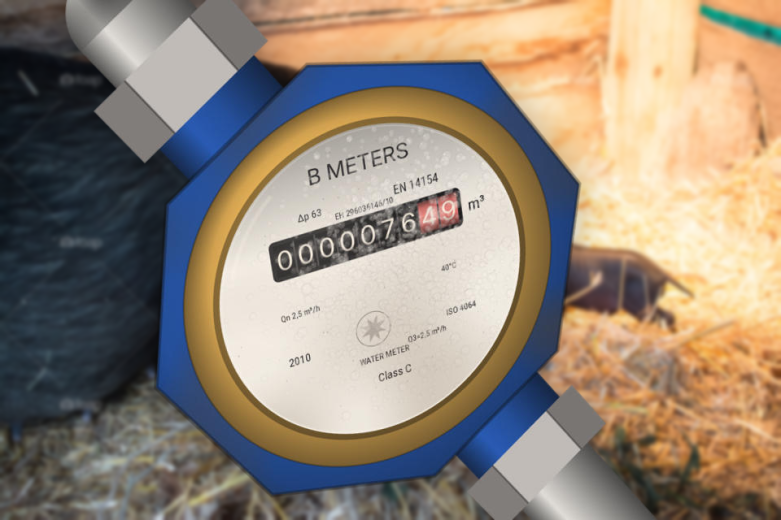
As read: 76.49 m³
